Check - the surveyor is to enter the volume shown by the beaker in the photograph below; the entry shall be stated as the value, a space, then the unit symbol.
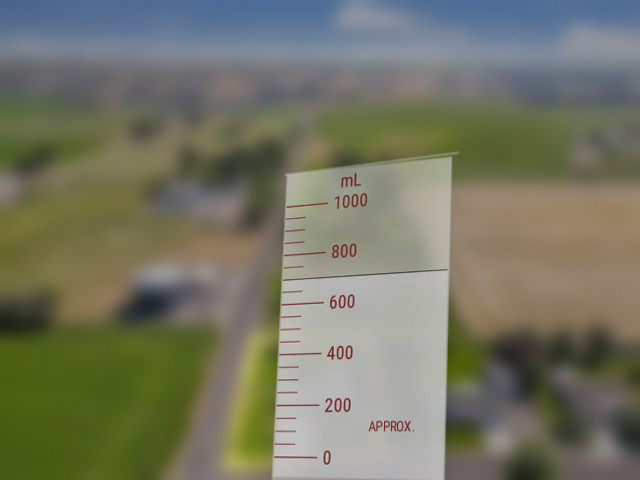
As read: 700 mL
